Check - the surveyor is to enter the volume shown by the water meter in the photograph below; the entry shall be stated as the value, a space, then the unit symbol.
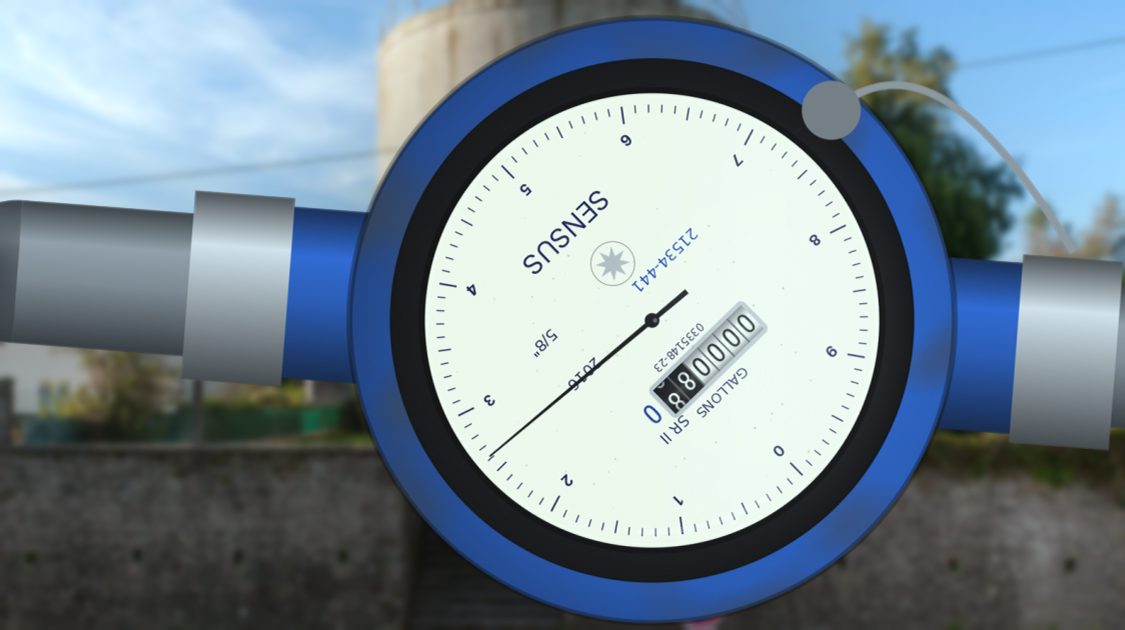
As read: 882.6 gal
